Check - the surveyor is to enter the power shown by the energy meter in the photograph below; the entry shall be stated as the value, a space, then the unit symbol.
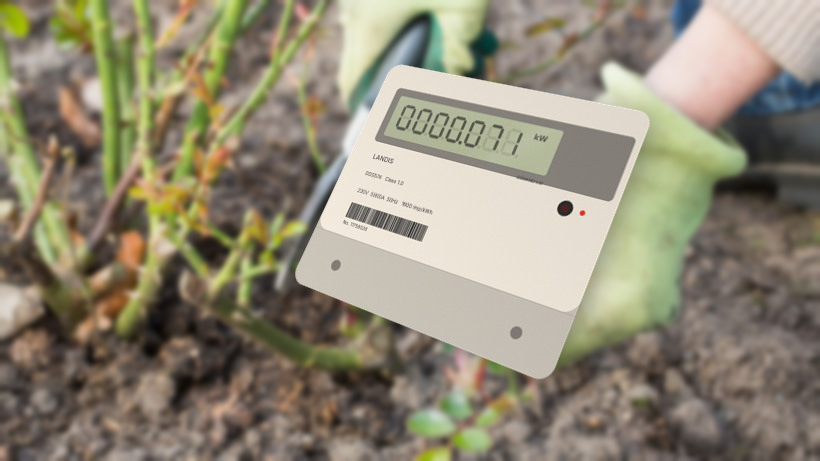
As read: 0.071 kW
